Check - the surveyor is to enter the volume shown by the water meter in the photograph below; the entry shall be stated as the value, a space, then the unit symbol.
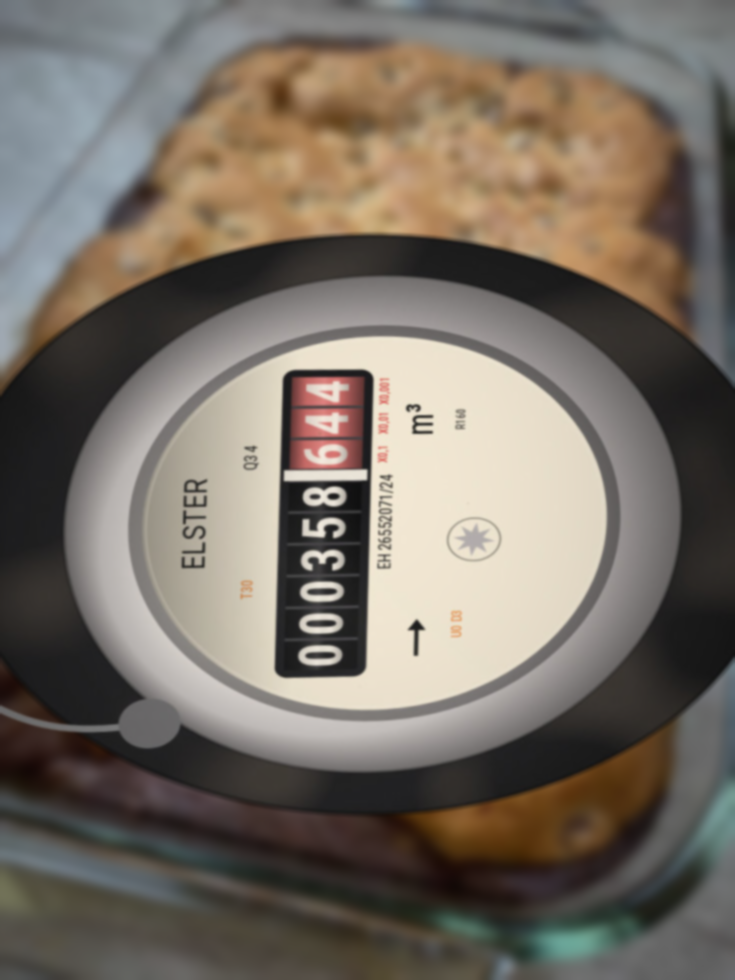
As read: 358.644 m³
